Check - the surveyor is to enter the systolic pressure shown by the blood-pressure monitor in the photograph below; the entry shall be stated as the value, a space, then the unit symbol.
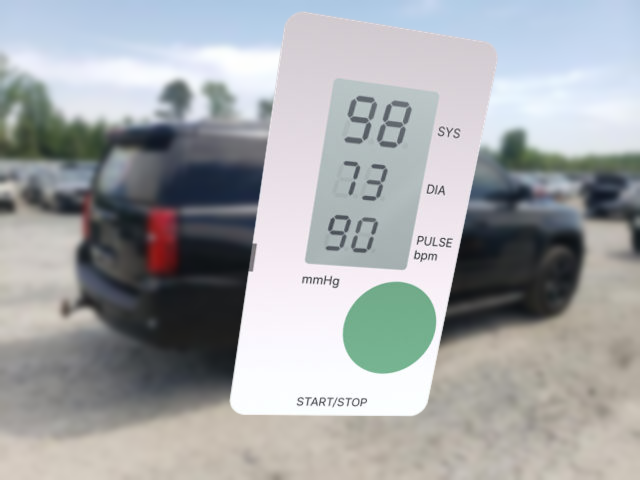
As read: 98 mmHg
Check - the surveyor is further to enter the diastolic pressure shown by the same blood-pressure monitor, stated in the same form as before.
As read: 73 mmHg
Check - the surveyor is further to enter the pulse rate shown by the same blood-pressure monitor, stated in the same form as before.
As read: 90 bpm
